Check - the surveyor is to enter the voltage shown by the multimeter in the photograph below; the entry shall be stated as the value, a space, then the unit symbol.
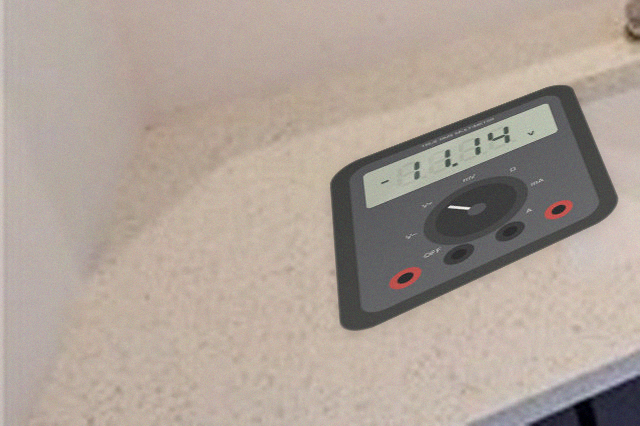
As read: -11.14 V
